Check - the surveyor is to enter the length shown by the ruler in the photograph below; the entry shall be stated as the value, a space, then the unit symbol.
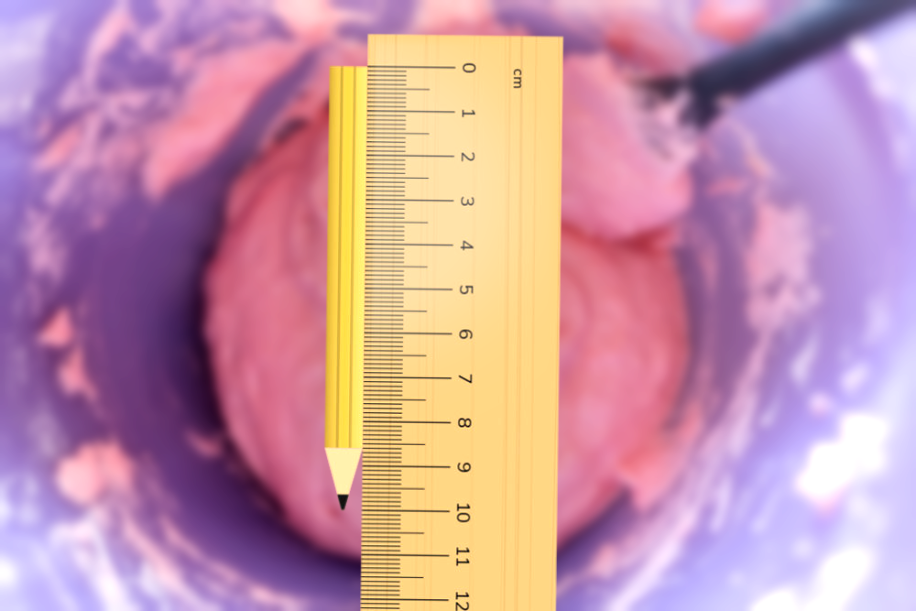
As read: 10 cm
